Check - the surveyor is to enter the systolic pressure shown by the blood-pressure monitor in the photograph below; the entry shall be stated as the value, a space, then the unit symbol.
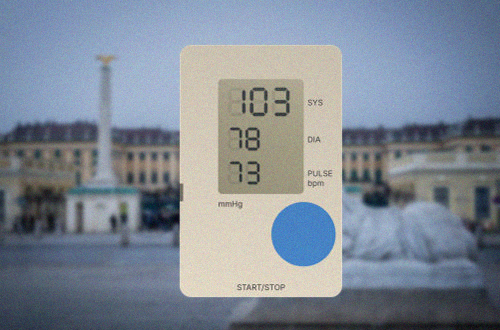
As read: 103 mmHg
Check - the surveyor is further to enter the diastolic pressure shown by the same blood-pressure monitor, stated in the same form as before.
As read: 78 mmHg
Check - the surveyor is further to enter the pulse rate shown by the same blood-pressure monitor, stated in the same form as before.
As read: 73 bpm
